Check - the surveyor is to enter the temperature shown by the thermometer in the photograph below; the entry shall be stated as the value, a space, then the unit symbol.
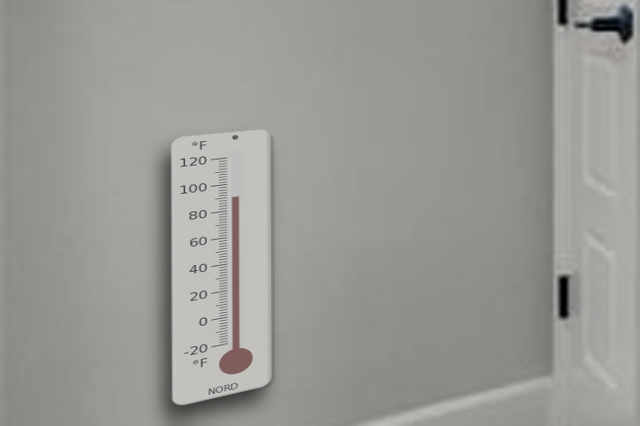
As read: 90 °F
